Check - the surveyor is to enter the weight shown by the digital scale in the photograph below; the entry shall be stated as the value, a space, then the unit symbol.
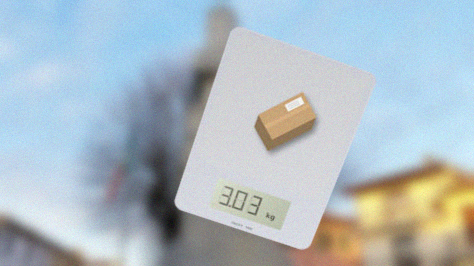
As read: 3.03 kg
